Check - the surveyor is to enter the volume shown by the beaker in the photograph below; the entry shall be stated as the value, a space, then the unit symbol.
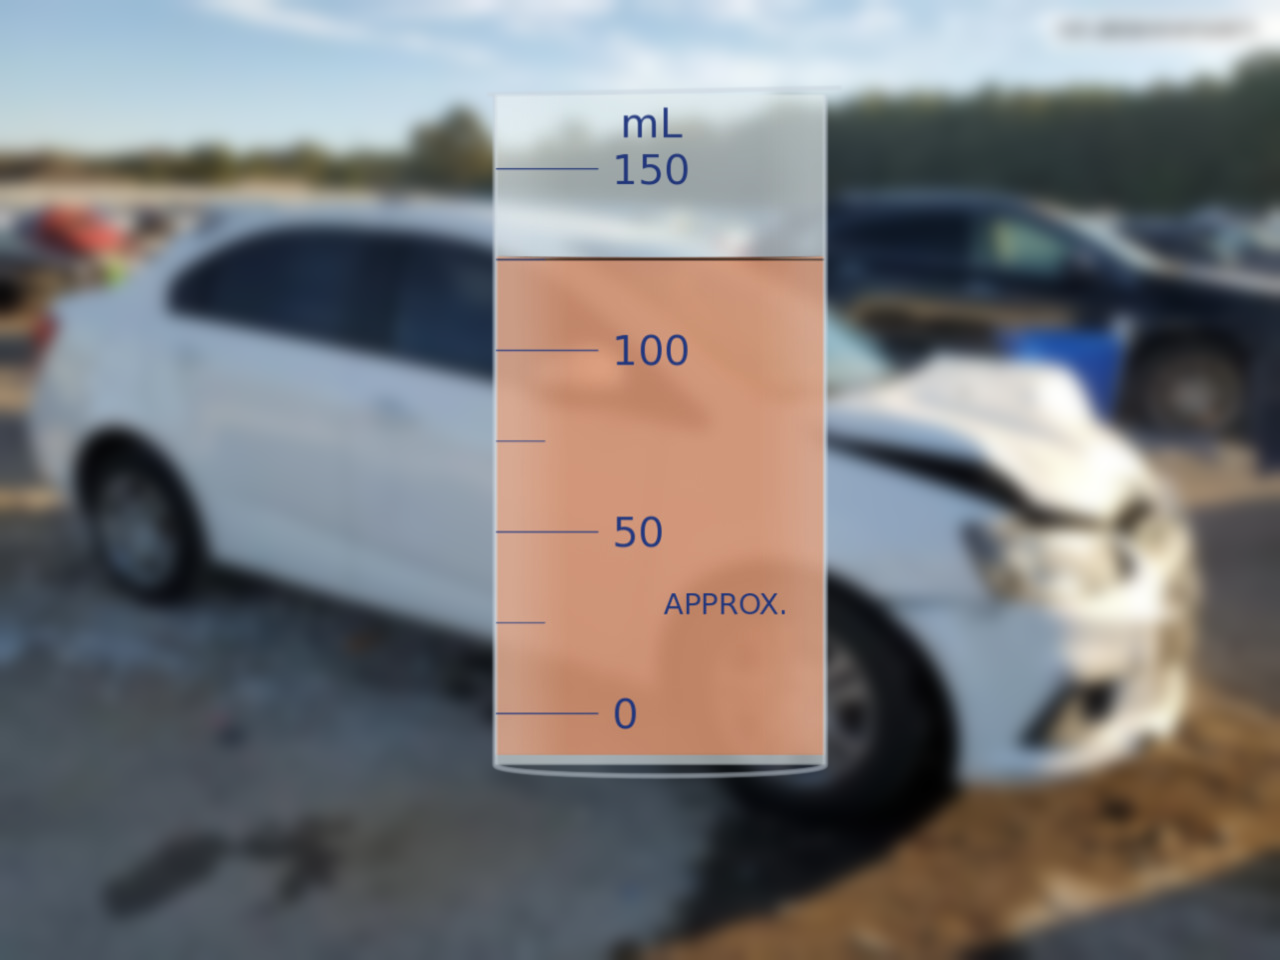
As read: 125 mL
